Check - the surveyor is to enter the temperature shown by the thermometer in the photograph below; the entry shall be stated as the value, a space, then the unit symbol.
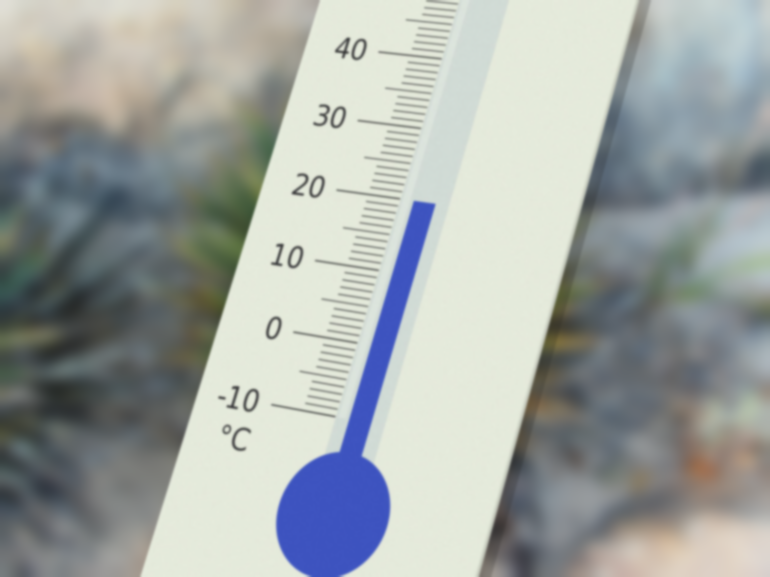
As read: 20 °C
